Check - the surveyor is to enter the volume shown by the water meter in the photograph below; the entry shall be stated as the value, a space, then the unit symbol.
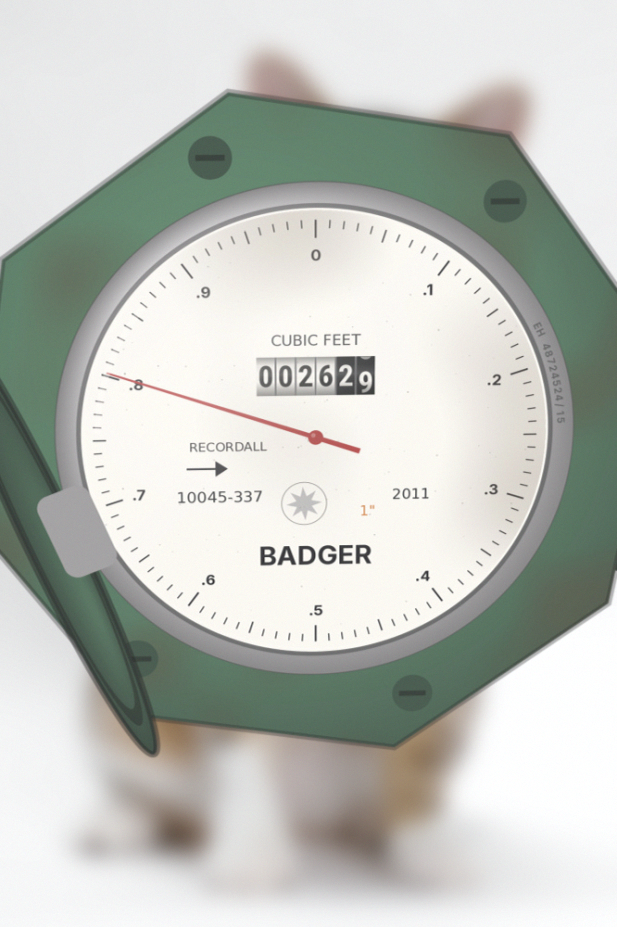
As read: 2628.80 ft³
